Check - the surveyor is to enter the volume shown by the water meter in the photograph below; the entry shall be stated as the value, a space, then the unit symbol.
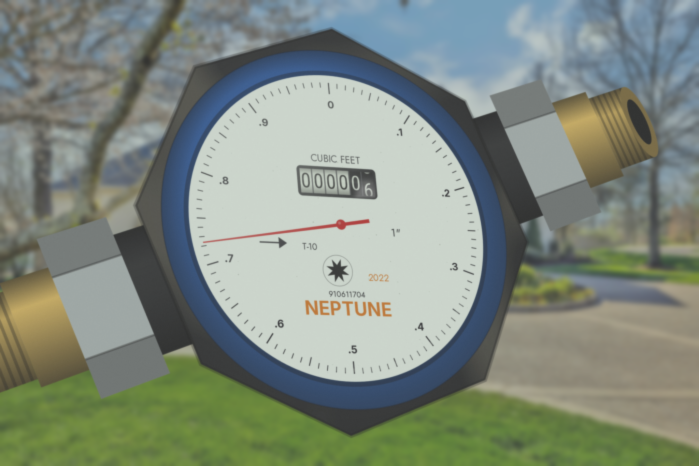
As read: 5.72 ft³
